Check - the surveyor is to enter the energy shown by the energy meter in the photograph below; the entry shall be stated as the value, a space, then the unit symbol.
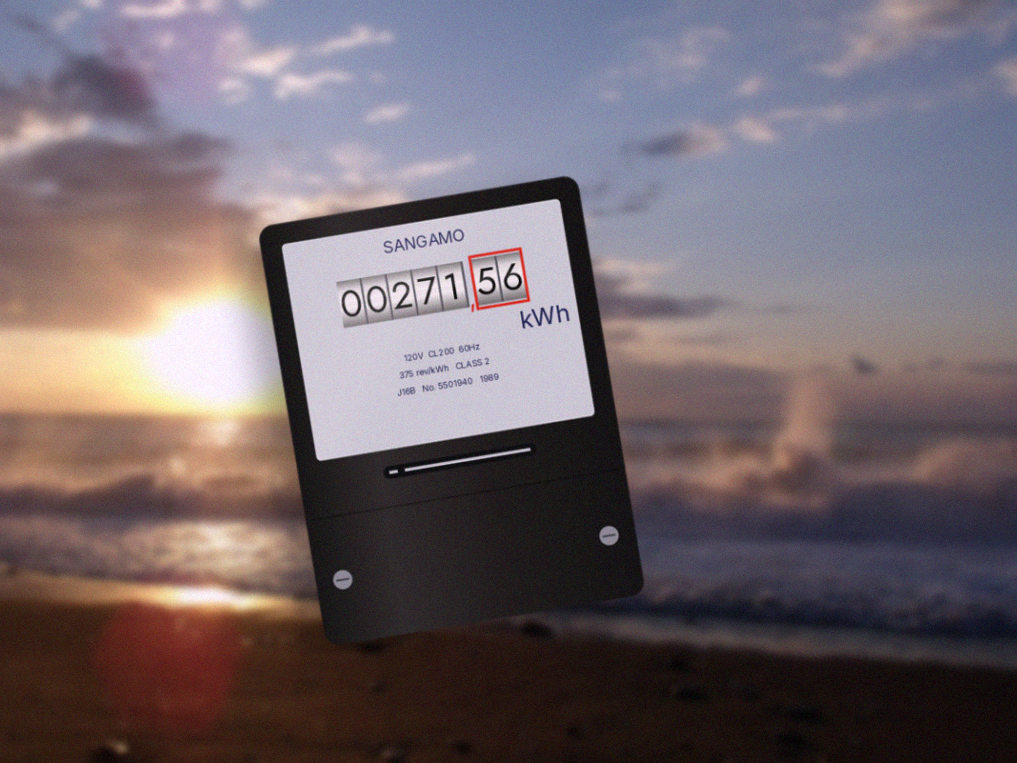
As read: 271.56 kWh
